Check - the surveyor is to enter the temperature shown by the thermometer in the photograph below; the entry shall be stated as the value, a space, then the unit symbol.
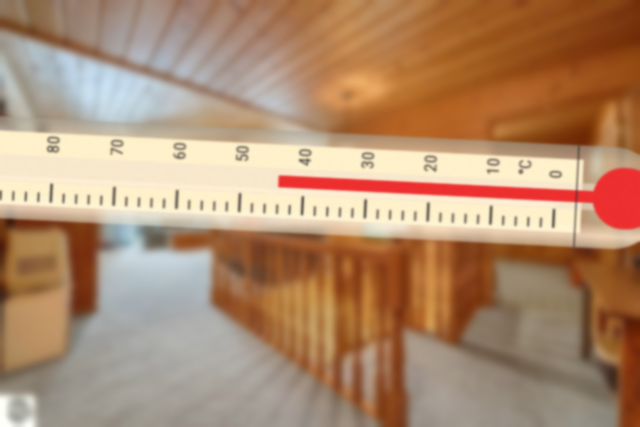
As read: 44 °C
